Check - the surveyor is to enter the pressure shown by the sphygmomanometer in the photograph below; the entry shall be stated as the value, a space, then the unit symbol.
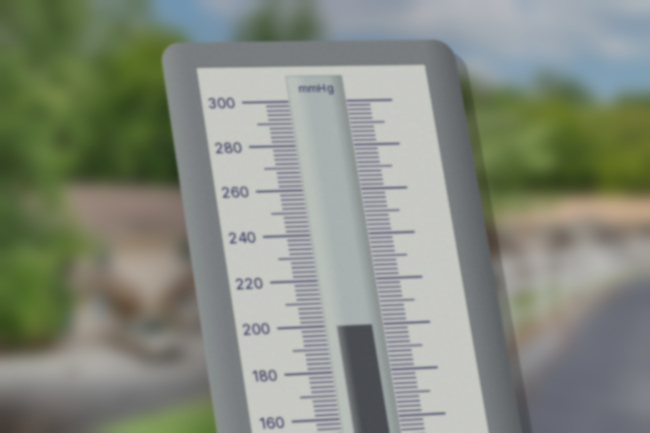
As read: 200 mmHg
